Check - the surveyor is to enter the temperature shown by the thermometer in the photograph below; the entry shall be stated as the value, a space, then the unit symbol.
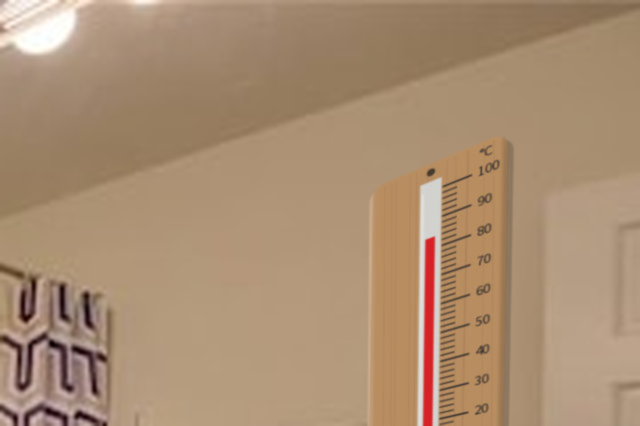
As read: 84 °C
